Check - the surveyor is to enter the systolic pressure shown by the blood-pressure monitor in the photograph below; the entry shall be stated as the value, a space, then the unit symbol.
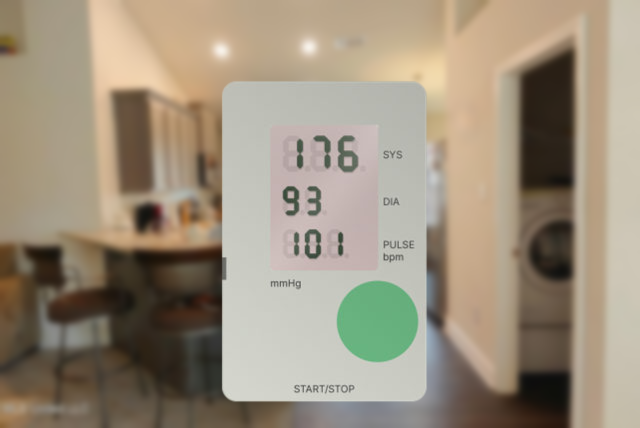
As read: 176 mmHg
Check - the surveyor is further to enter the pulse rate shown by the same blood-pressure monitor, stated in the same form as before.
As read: 101 bpm
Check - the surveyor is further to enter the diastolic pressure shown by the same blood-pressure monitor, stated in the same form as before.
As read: 93 mmHg
